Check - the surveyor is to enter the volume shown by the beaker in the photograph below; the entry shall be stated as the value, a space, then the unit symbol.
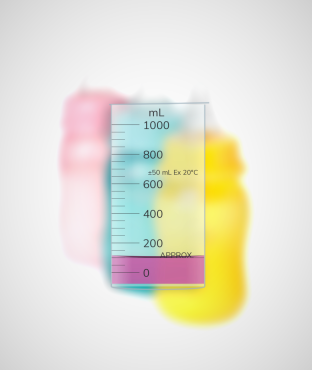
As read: 100 mL
